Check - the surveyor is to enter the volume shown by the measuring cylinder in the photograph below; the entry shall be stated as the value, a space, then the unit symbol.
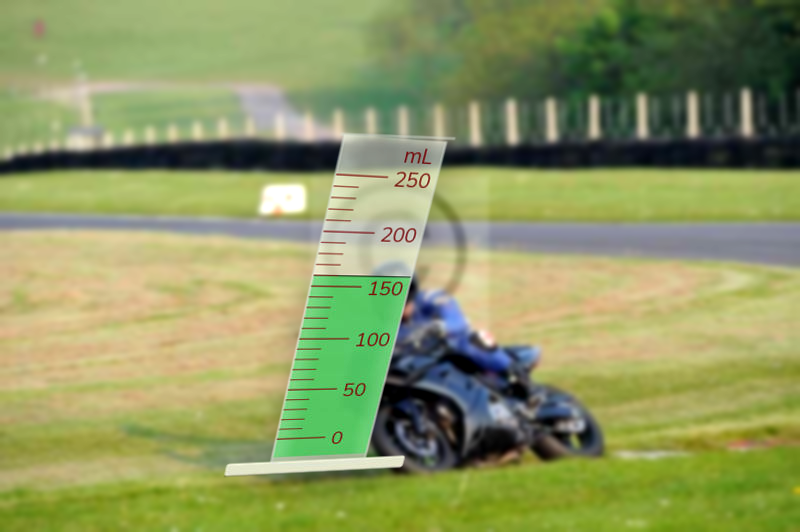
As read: 160 mL
